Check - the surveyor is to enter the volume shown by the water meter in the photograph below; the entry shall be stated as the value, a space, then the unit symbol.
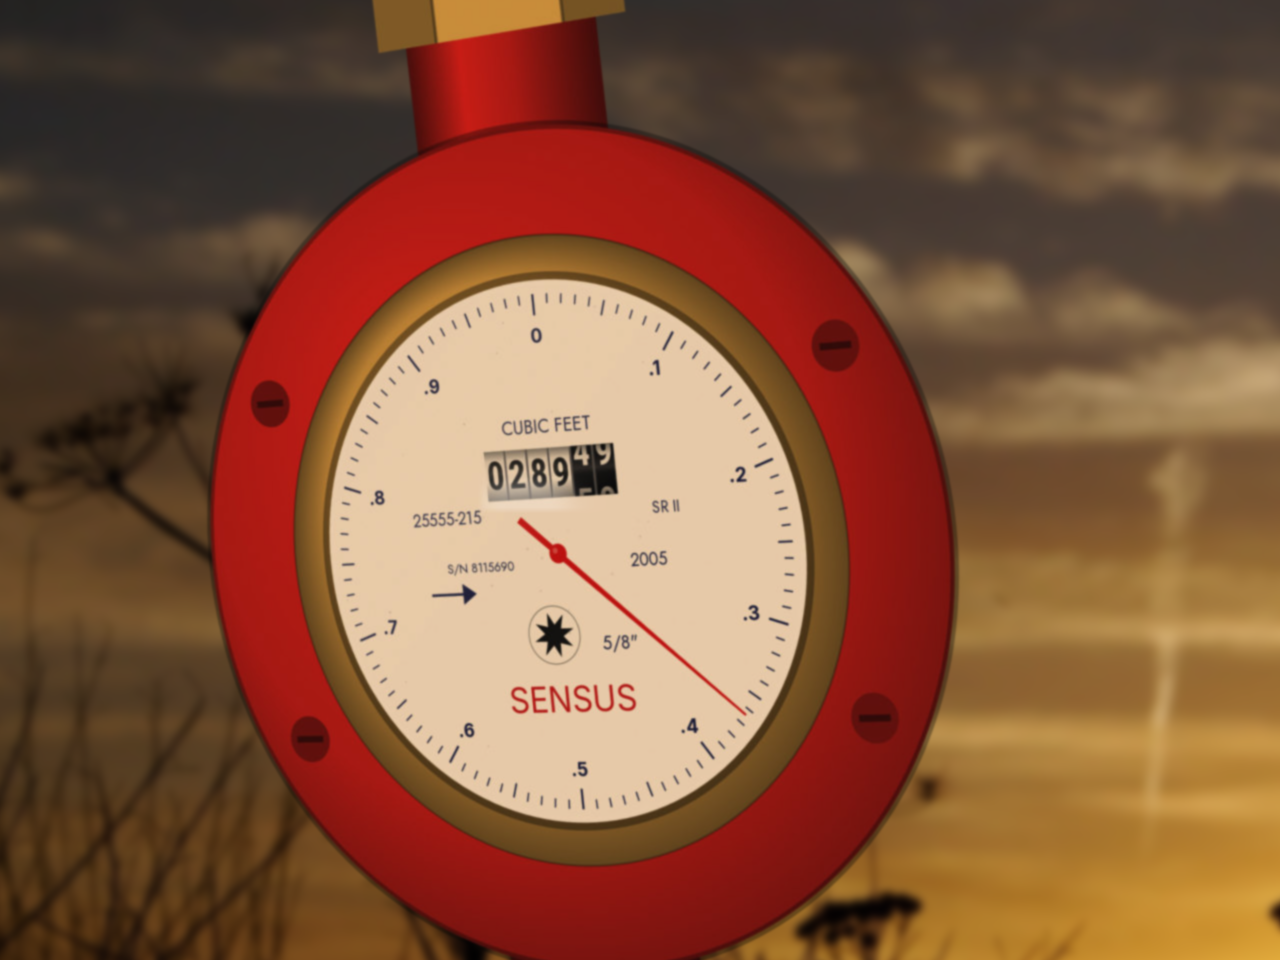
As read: 28949.36 ft³
